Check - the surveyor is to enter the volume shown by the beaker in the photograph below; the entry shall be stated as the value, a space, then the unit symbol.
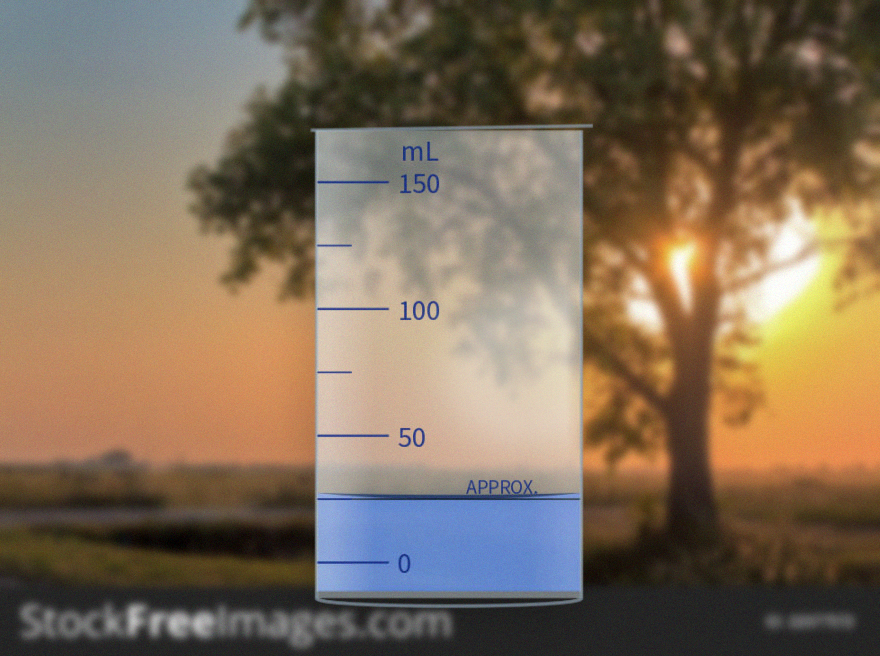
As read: 25 mL
